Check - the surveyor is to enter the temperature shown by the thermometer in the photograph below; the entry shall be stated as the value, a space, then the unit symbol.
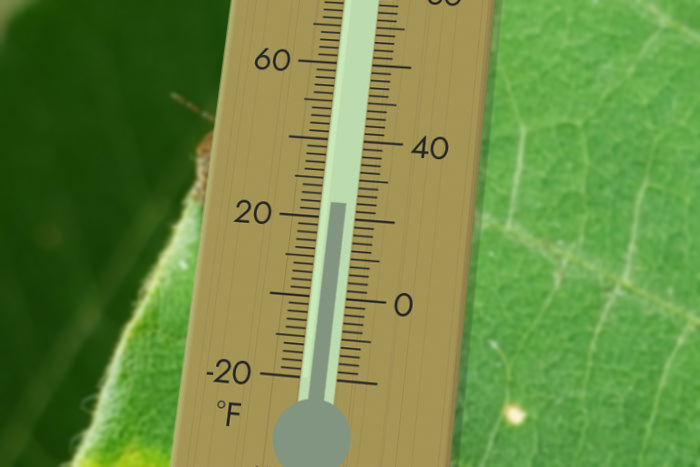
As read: 24 °F
